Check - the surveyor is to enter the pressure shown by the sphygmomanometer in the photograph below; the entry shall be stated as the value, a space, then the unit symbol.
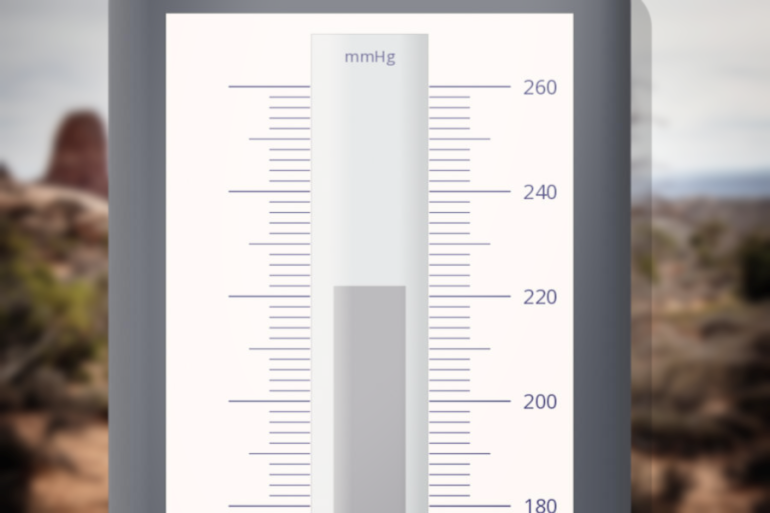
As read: 222 mmHg
